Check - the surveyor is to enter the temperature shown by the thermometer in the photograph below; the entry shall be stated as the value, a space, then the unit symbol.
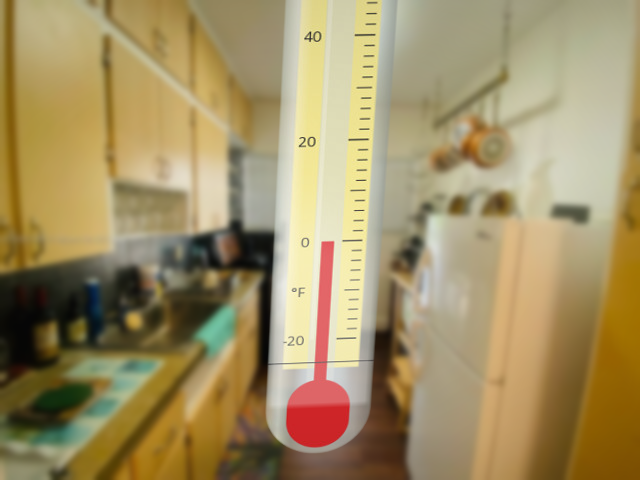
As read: 0 °F
